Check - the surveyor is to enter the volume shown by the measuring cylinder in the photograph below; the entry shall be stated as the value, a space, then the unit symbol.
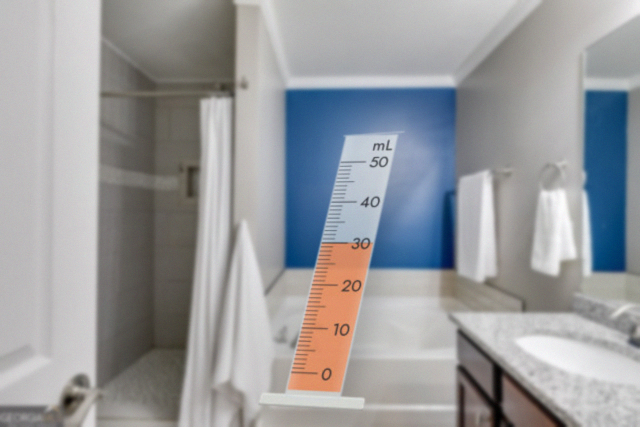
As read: 30 mL
